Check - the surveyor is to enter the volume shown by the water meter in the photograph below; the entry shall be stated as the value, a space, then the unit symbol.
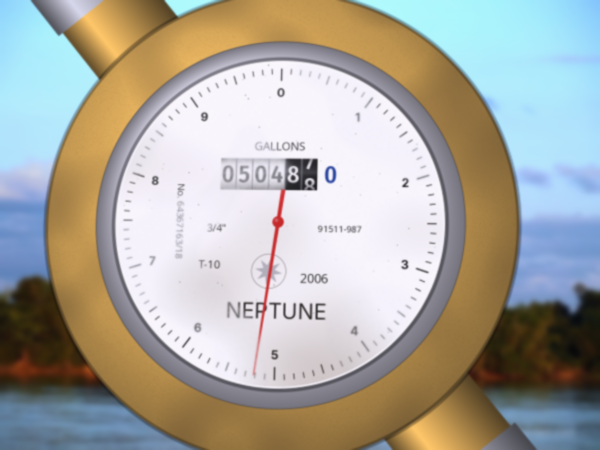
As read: 504875.2 gal
